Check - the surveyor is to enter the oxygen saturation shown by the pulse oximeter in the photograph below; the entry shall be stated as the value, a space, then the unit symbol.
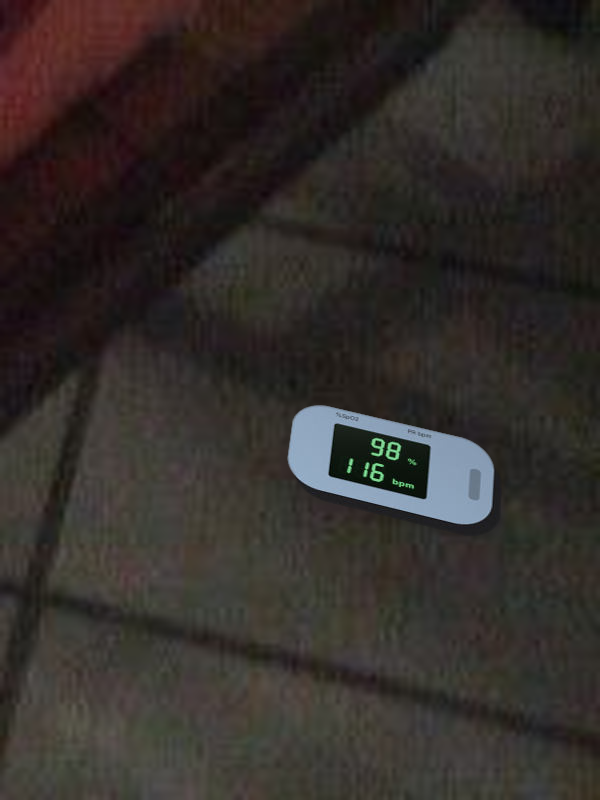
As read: 98 %
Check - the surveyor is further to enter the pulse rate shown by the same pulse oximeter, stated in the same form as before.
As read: 116 bpm
